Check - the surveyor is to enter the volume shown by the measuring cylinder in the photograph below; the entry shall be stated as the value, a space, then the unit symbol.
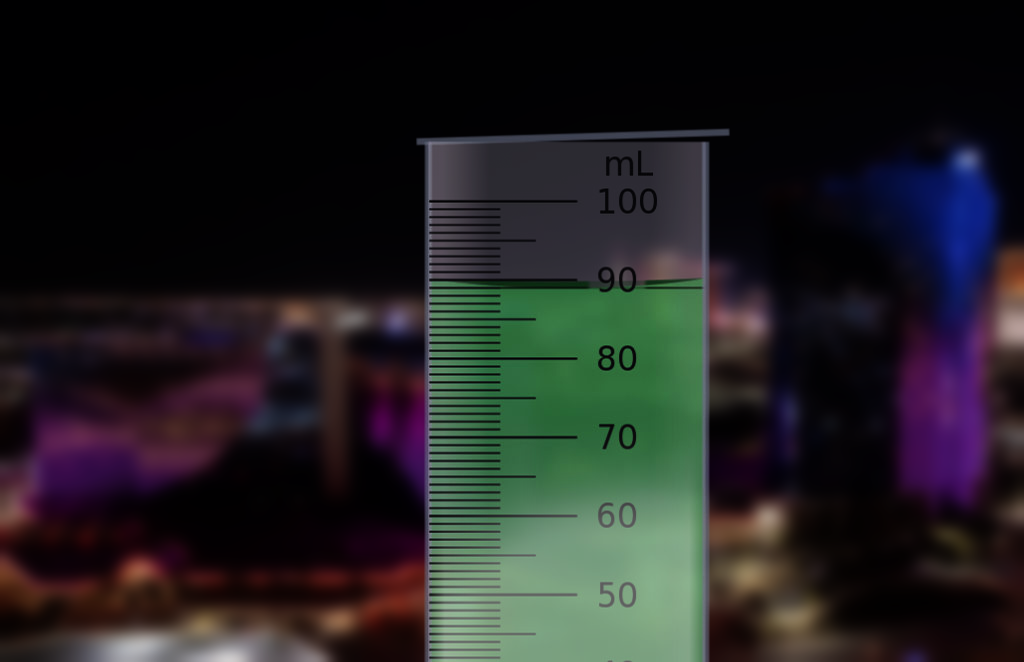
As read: 89 mL
